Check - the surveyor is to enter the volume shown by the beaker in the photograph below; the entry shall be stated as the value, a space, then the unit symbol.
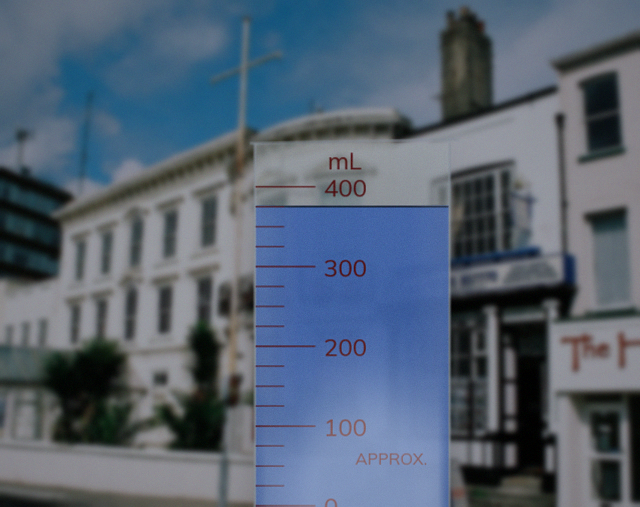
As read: 375 mL
